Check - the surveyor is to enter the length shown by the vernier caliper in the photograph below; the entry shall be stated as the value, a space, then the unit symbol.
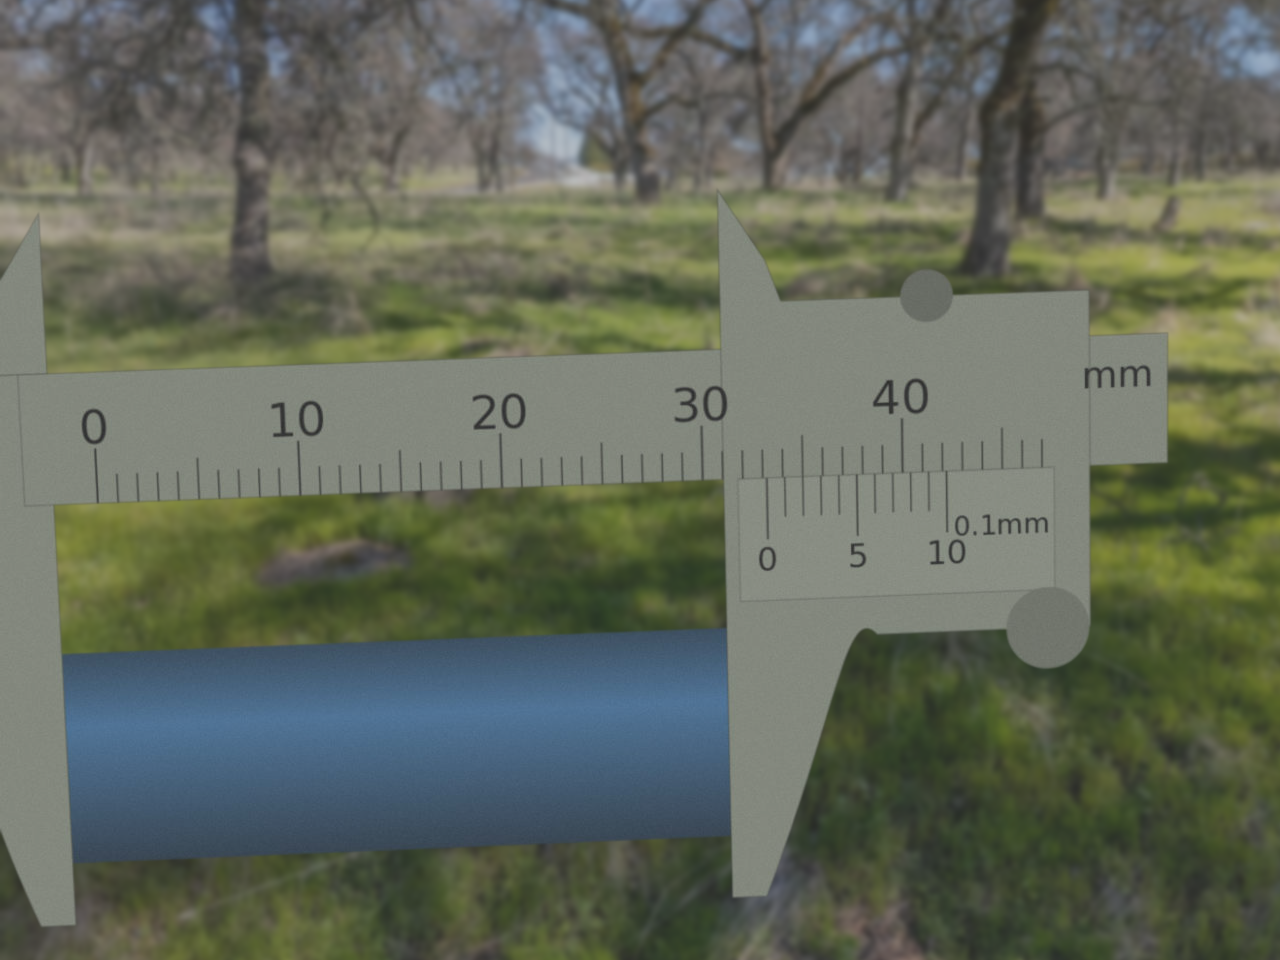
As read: 33.2 mm
